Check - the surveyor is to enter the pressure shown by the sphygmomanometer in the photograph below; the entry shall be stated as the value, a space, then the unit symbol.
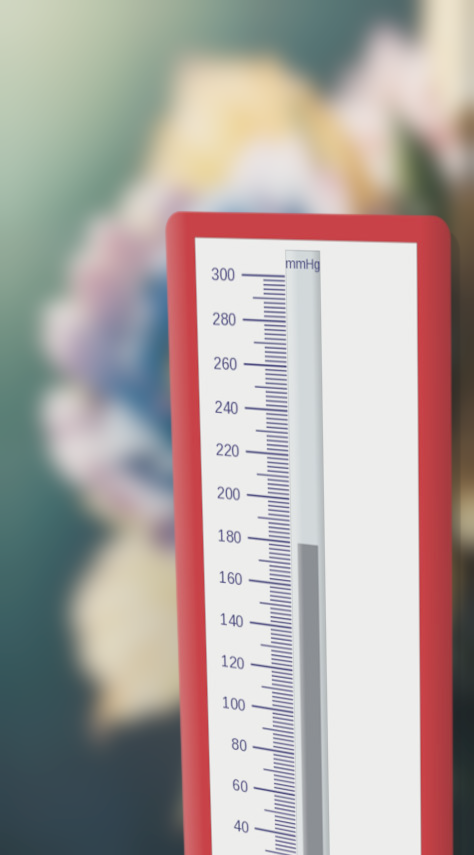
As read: 180 mmHg
